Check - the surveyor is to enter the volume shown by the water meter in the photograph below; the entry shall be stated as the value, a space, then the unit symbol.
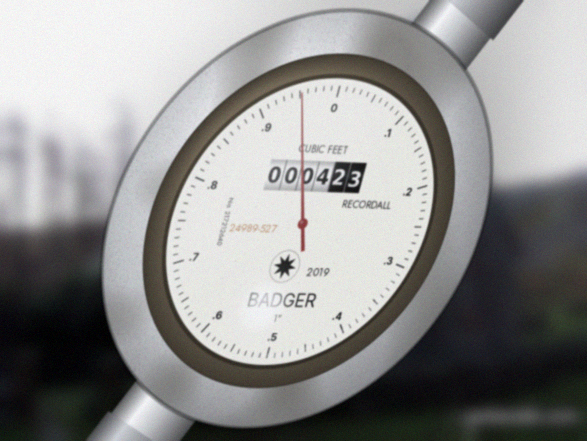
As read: 422.95 ft³
